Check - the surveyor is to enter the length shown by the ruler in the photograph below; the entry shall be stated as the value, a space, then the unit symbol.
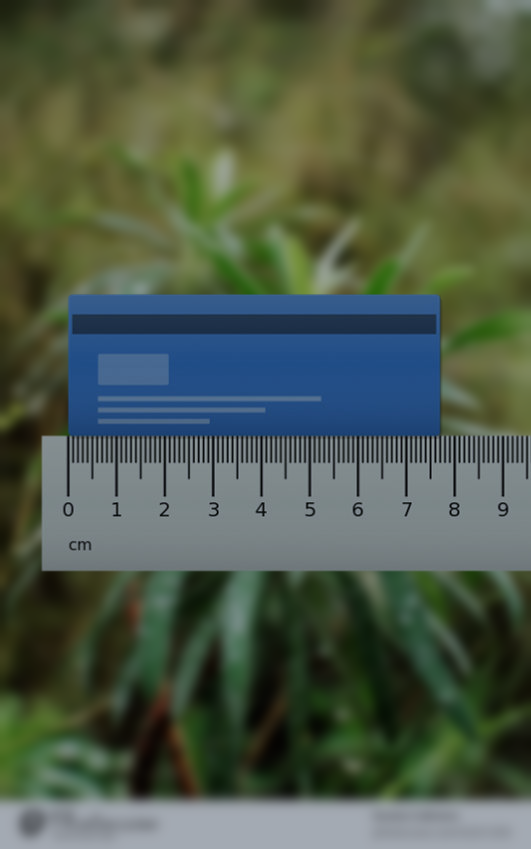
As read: 7.7 cm
